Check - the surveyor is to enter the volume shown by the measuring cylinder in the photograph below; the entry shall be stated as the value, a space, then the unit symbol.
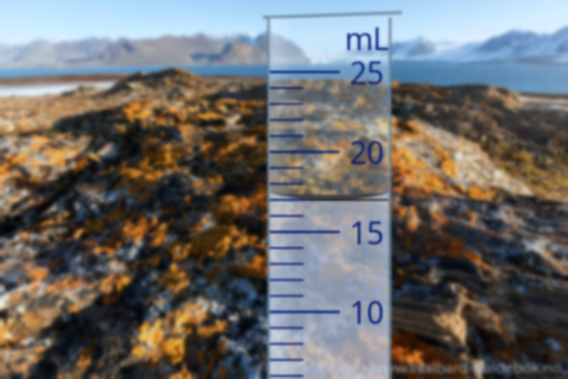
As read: 17 mL
